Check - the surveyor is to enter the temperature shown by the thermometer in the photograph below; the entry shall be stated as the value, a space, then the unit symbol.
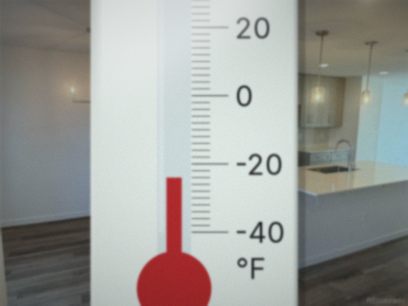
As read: -24 °F
